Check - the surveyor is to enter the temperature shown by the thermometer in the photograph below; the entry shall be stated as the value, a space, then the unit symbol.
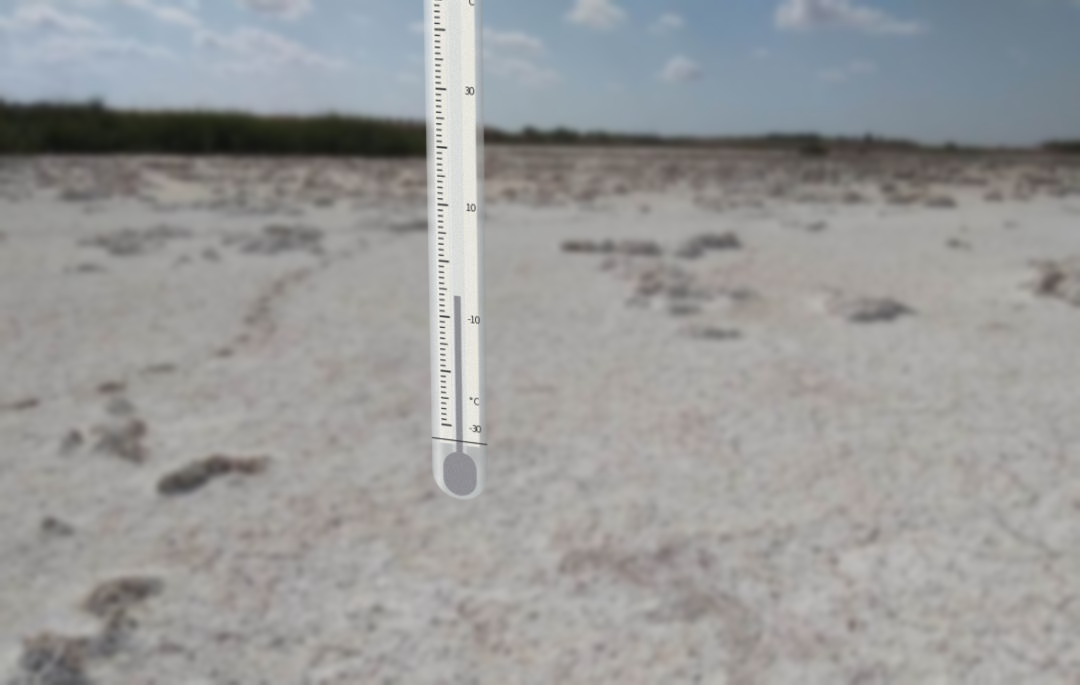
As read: -6 °C
